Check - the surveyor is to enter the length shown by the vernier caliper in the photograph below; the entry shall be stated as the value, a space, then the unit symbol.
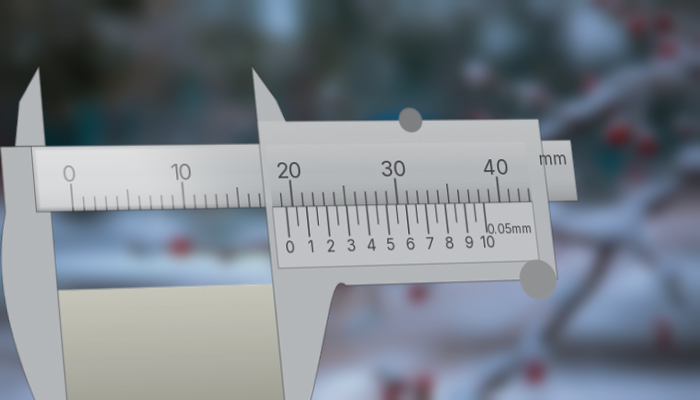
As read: 19.4 mm
